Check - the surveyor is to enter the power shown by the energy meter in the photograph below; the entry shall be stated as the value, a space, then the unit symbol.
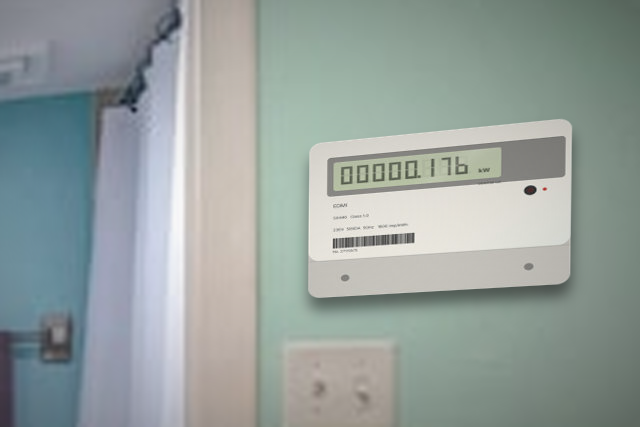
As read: 0.176 kW
